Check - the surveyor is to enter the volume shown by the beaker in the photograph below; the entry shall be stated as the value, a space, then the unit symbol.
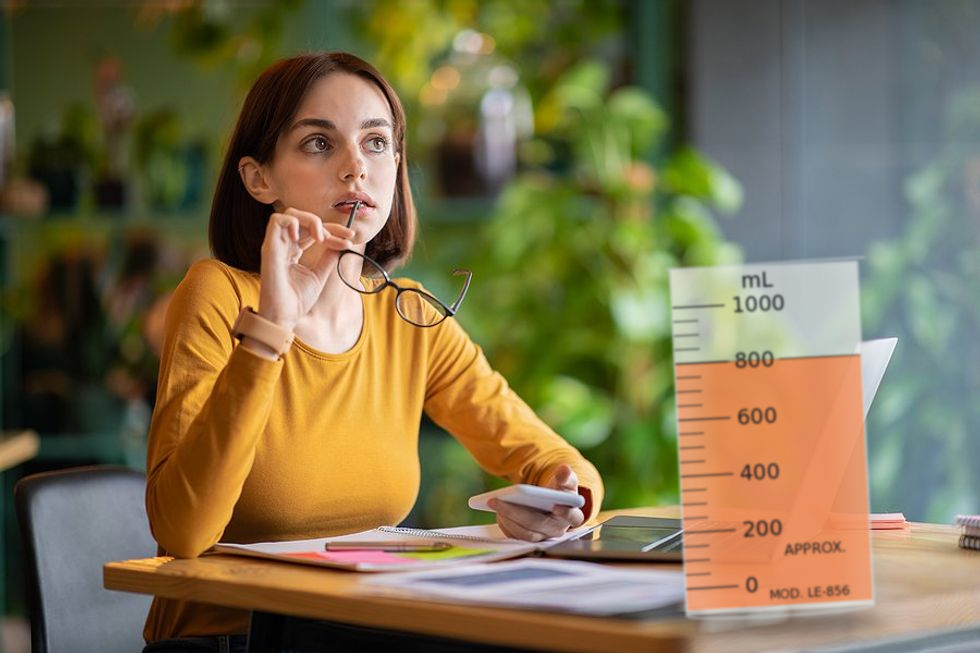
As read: 800 mL
